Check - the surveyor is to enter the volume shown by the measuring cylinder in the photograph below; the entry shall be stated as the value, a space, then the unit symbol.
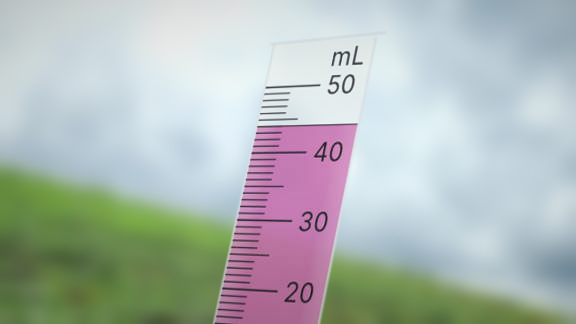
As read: 44 mL
